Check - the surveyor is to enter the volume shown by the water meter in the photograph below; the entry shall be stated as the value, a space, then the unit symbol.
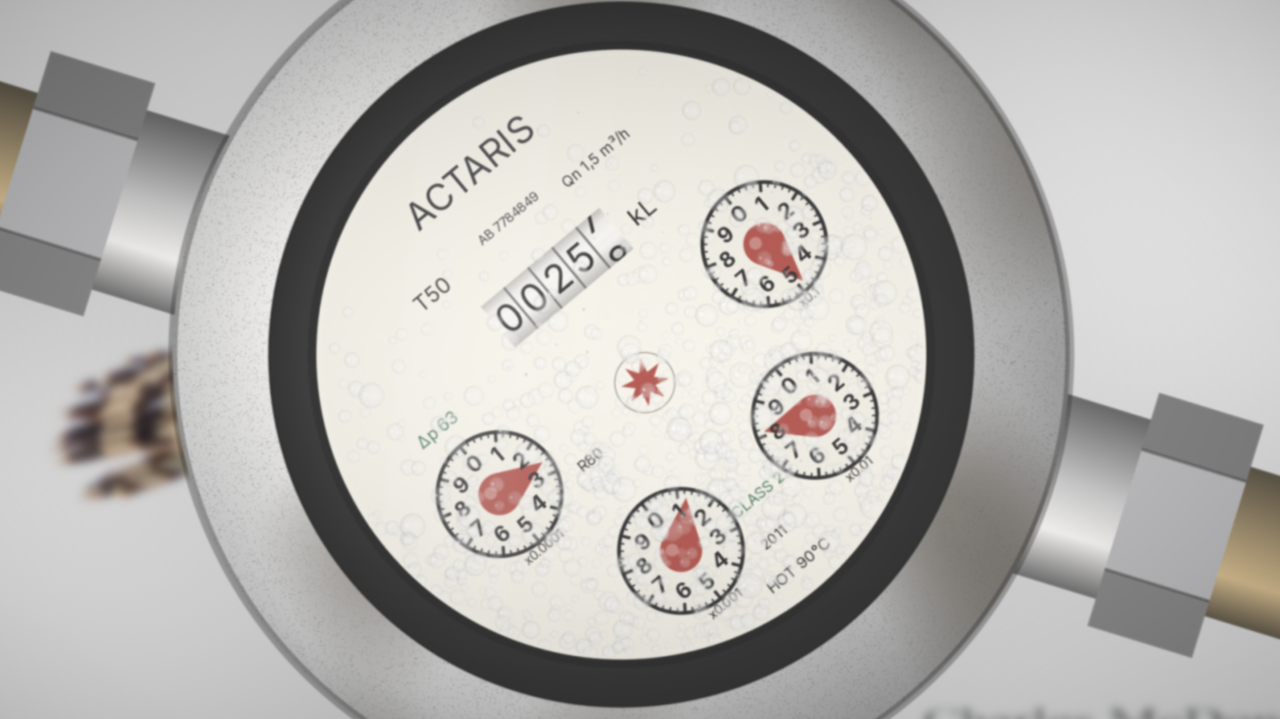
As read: 257.4812 kL
